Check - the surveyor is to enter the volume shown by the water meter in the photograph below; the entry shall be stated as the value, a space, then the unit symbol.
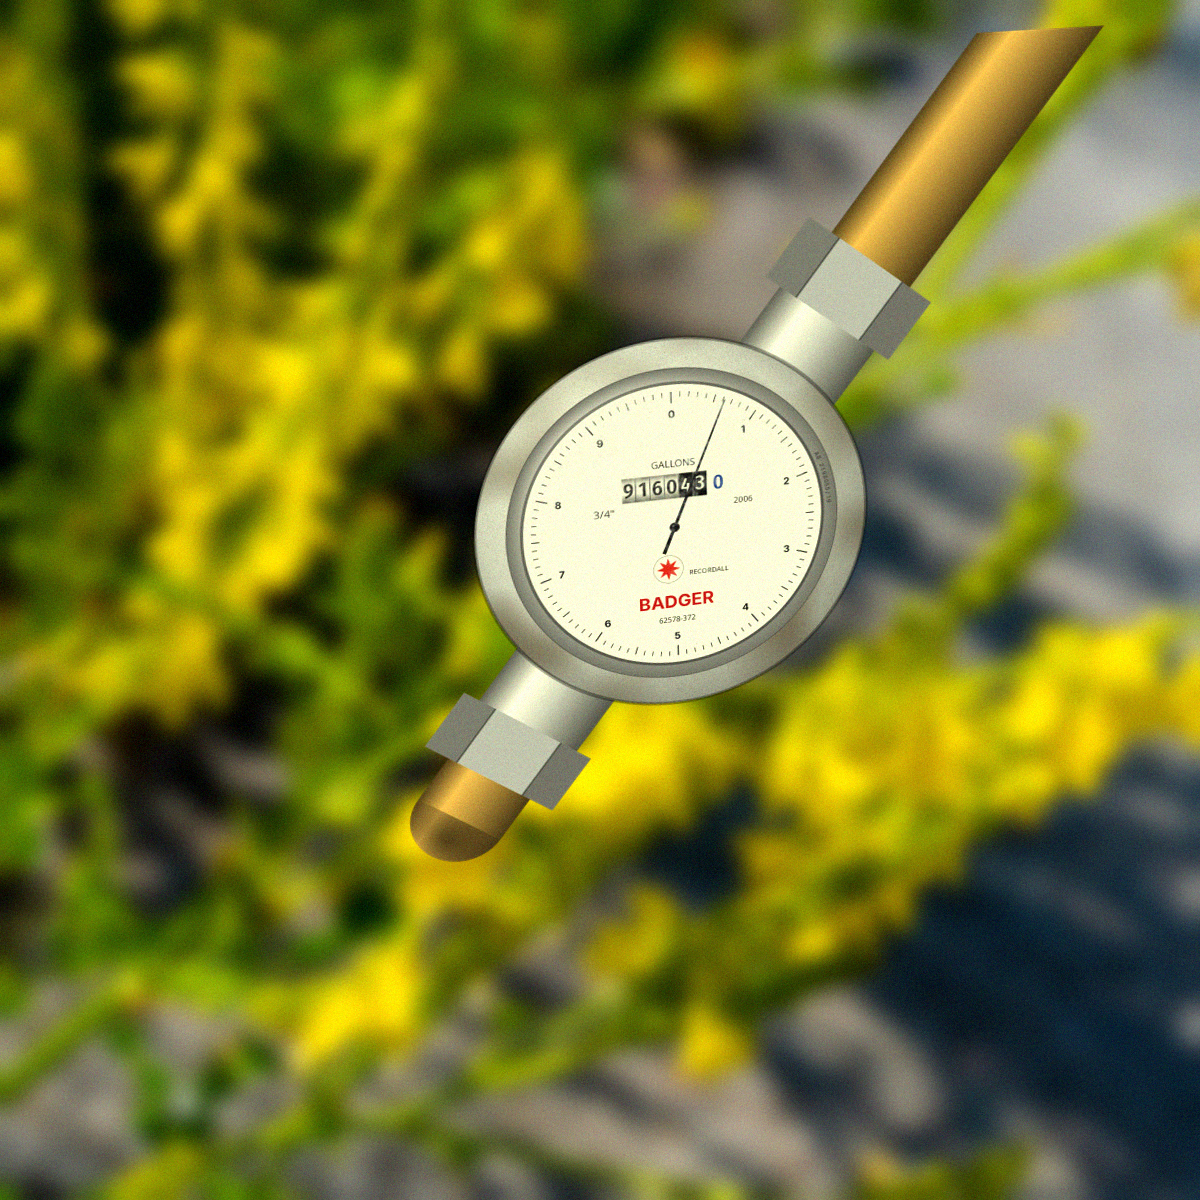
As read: 9160430.6 gal
